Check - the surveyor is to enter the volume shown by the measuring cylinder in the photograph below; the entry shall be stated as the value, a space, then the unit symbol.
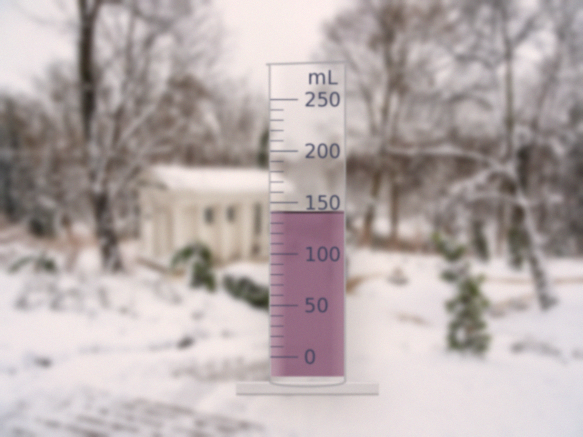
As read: 140 mL
